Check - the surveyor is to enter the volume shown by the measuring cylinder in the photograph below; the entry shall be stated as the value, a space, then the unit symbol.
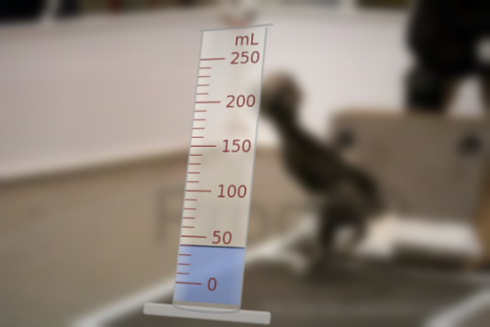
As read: 40 mL
